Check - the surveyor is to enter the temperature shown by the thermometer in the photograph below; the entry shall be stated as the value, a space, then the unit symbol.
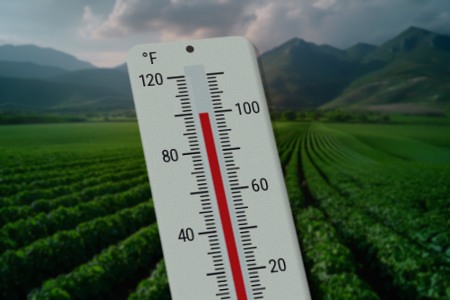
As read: 100 °F
